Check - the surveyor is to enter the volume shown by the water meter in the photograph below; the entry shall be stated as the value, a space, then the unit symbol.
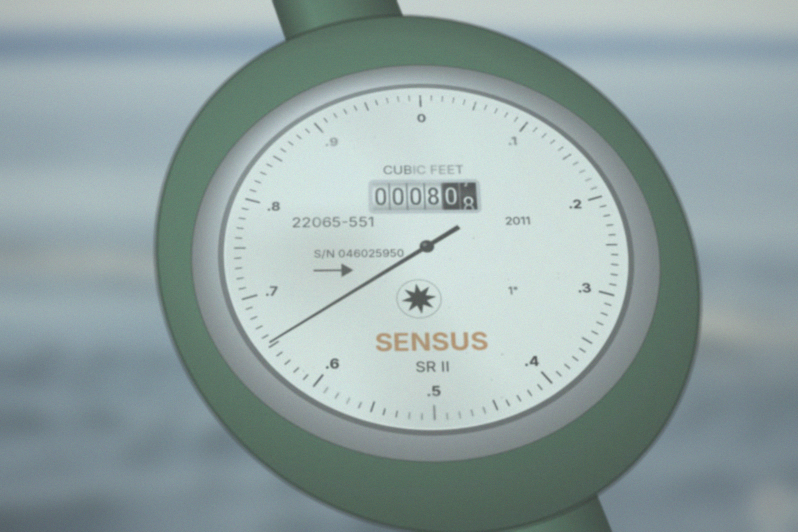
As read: 807.65 ft³
